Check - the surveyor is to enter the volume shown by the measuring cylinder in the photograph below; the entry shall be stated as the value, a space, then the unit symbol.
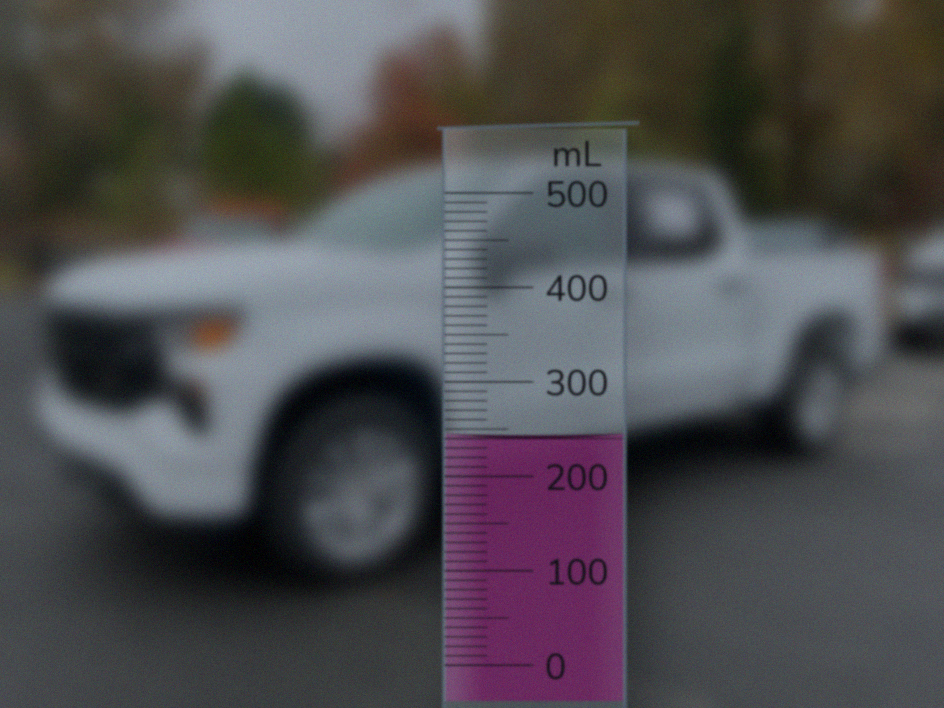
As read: 240 mL
